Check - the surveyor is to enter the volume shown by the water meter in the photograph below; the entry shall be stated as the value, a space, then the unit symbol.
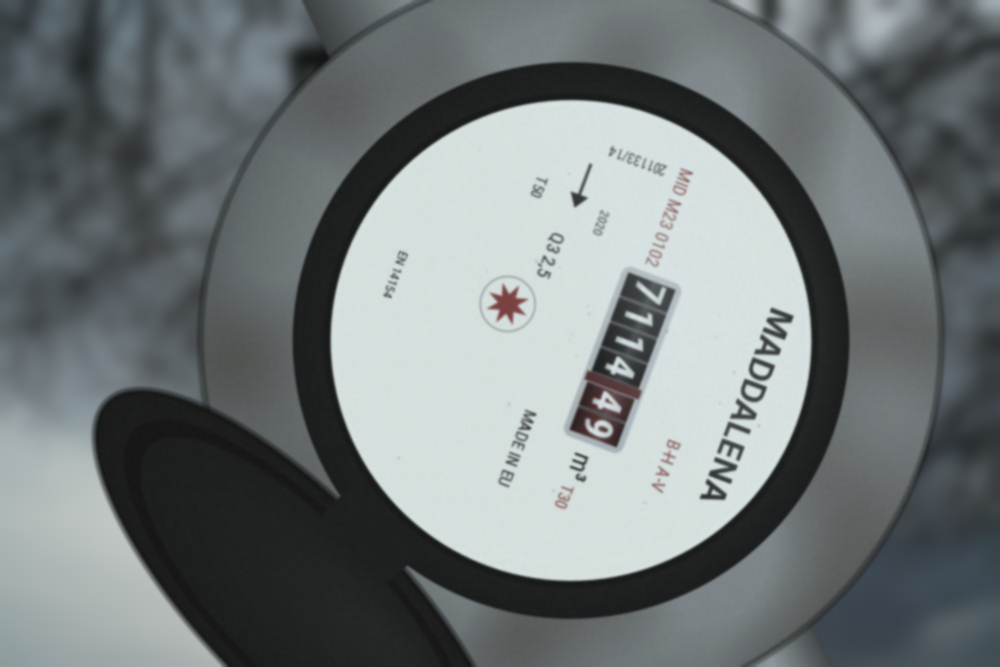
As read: 7114.49 m³
